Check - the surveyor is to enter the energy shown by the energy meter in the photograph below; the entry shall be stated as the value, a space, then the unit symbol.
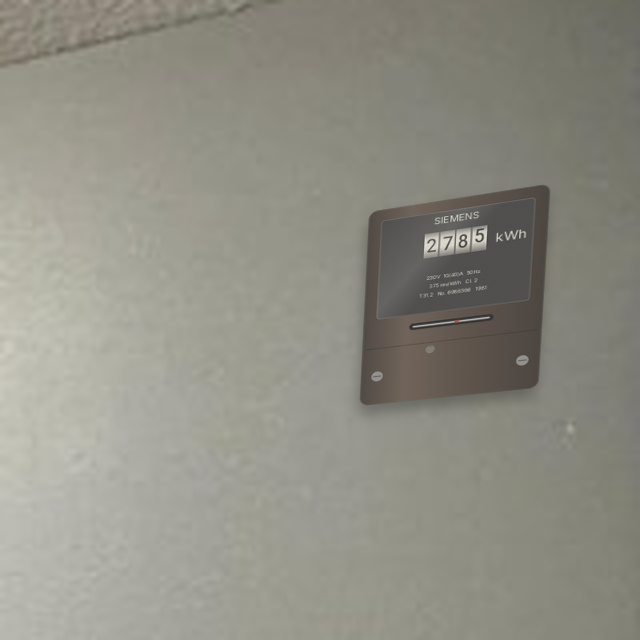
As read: 2785 kWh
